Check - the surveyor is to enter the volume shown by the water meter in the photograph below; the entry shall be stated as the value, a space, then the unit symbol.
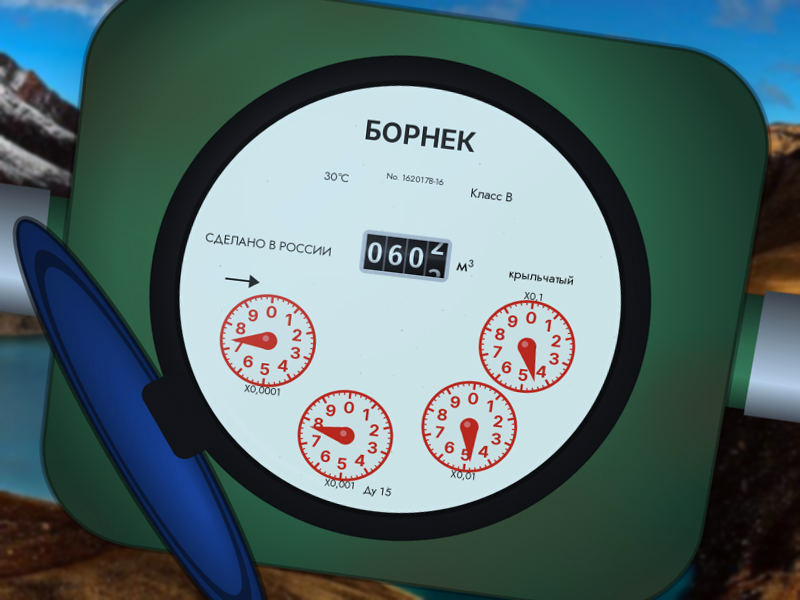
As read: 602.4477 m³
